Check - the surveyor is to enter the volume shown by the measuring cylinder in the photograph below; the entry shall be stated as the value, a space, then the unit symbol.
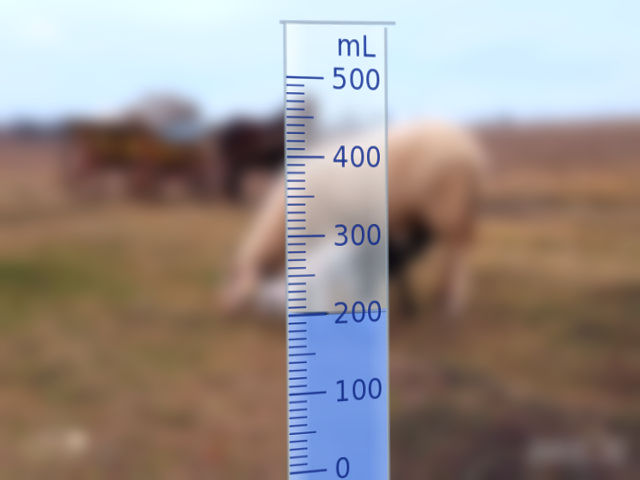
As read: 200 mL
